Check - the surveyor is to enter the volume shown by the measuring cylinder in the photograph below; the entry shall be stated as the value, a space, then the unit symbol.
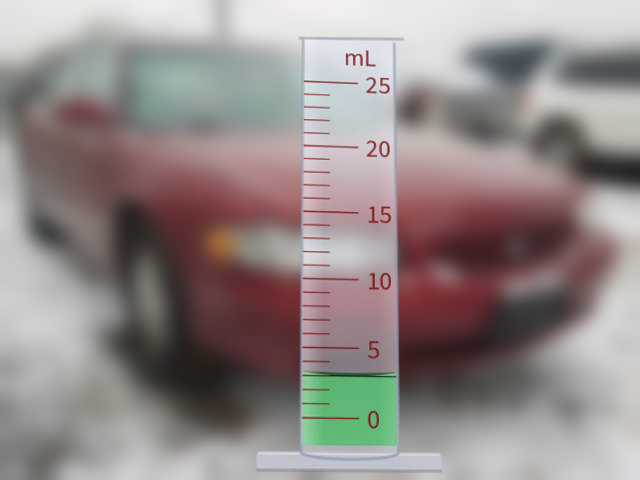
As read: 3 mL
